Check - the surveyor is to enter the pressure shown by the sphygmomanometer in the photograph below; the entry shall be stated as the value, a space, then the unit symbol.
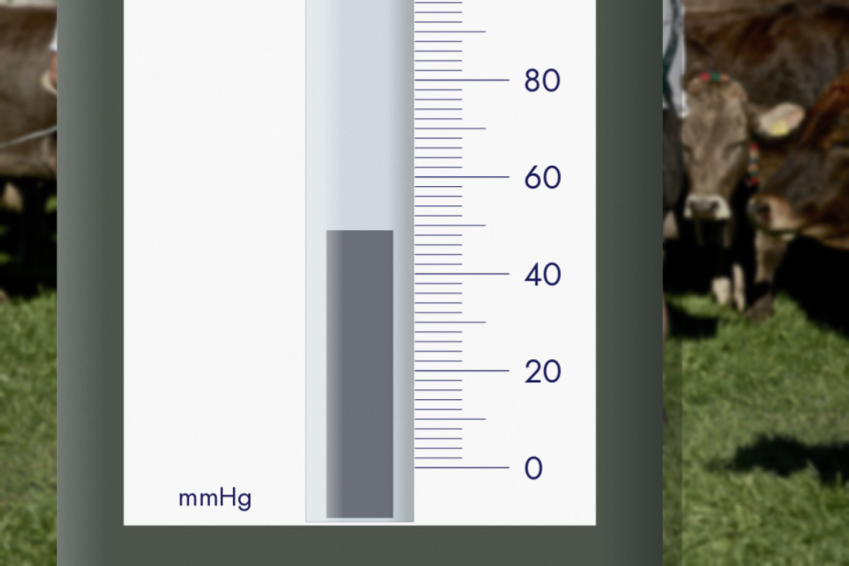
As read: 49 mmHg
